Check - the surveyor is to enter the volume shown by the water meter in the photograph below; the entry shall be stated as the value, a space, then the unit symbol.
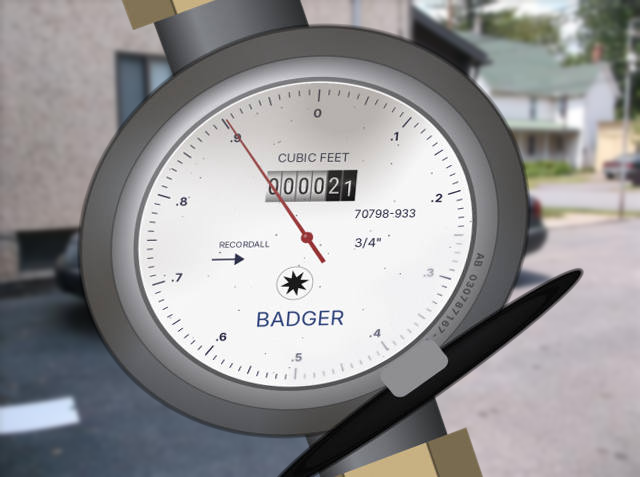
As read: 20.90 ft³
